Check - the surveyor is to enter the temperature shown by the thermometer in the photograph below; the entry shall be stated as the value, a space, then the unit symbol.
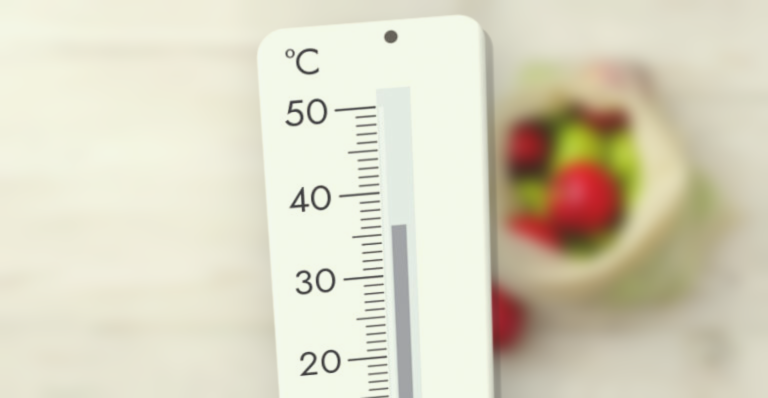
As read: 36 °C
